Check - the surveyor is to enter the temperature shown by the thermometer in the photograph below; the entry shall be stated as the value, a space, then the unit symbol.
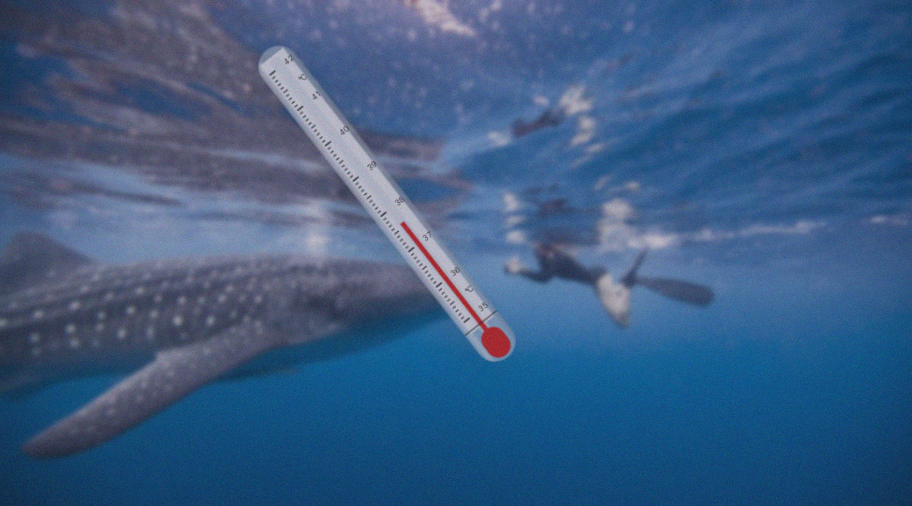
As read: 37.6 °C
